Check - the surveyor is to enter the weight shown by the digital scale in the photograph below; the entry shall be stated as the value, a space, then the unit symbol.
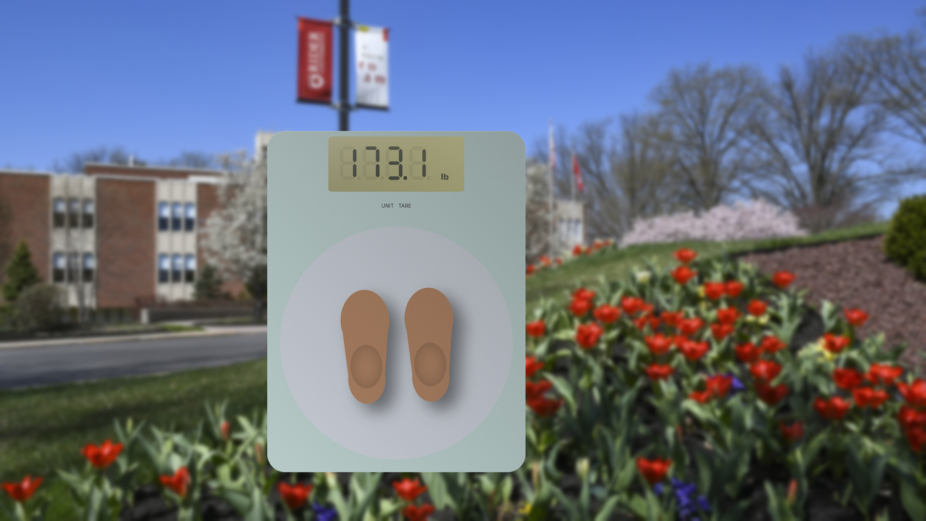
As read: 173.1 lb
